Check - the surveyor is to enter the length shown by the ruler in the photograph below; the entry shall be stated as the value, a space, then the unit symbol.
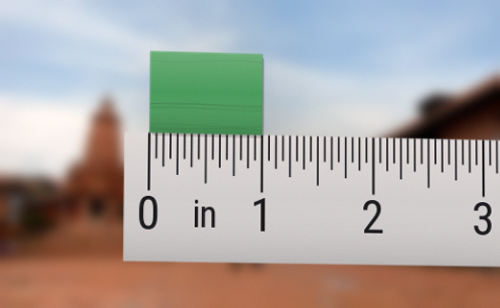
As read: 1 in
